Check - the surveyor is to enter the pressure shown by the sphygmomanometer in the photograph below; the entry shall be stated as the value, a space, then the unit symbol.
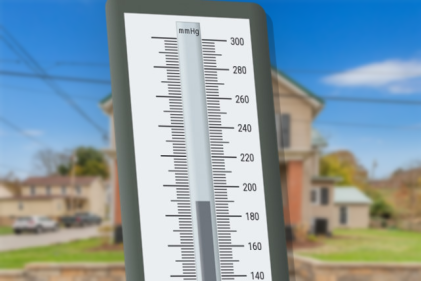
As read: 190 mmHg
